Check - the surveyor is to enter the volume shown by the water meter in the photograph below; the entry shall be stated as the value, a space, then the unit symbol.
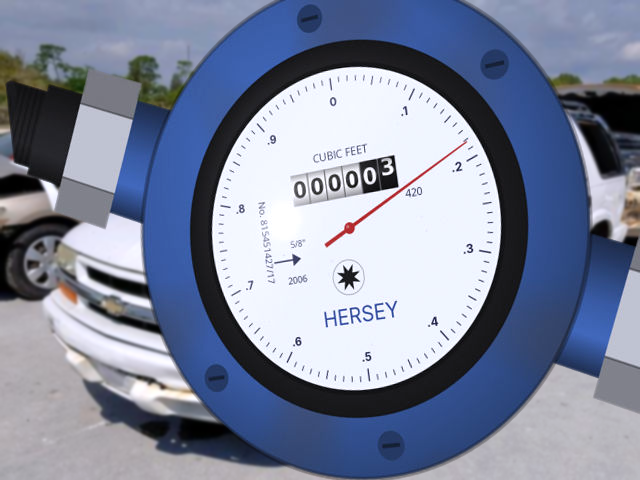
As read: 3.18 ft³
